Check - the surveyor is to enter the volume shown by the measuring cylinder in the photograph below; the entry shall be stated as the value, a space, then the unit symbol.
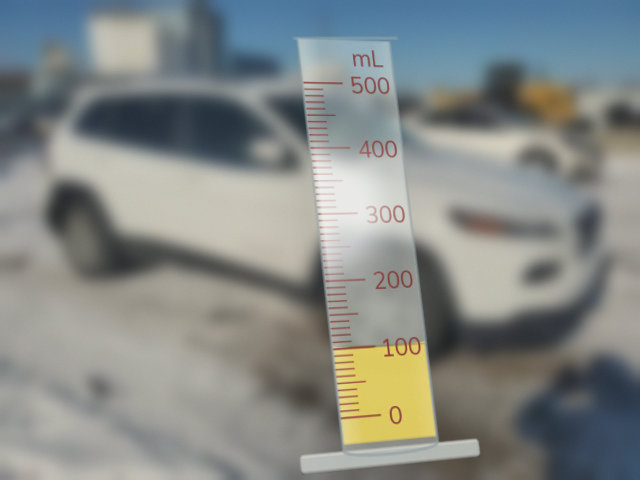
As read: 100 mL
